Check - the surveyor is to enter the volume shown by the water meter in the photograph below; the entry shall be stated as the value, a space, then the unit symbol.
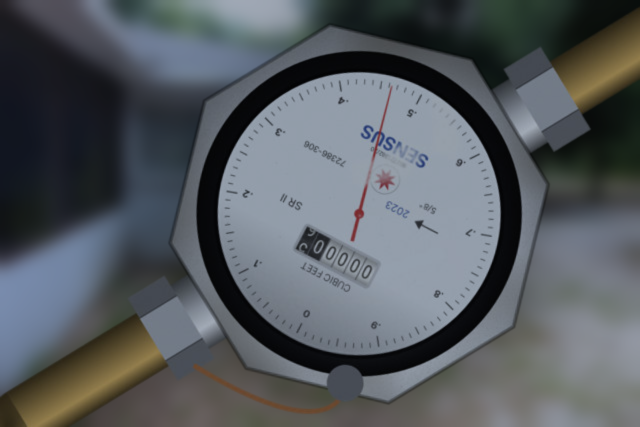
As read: 5.46 ft³
